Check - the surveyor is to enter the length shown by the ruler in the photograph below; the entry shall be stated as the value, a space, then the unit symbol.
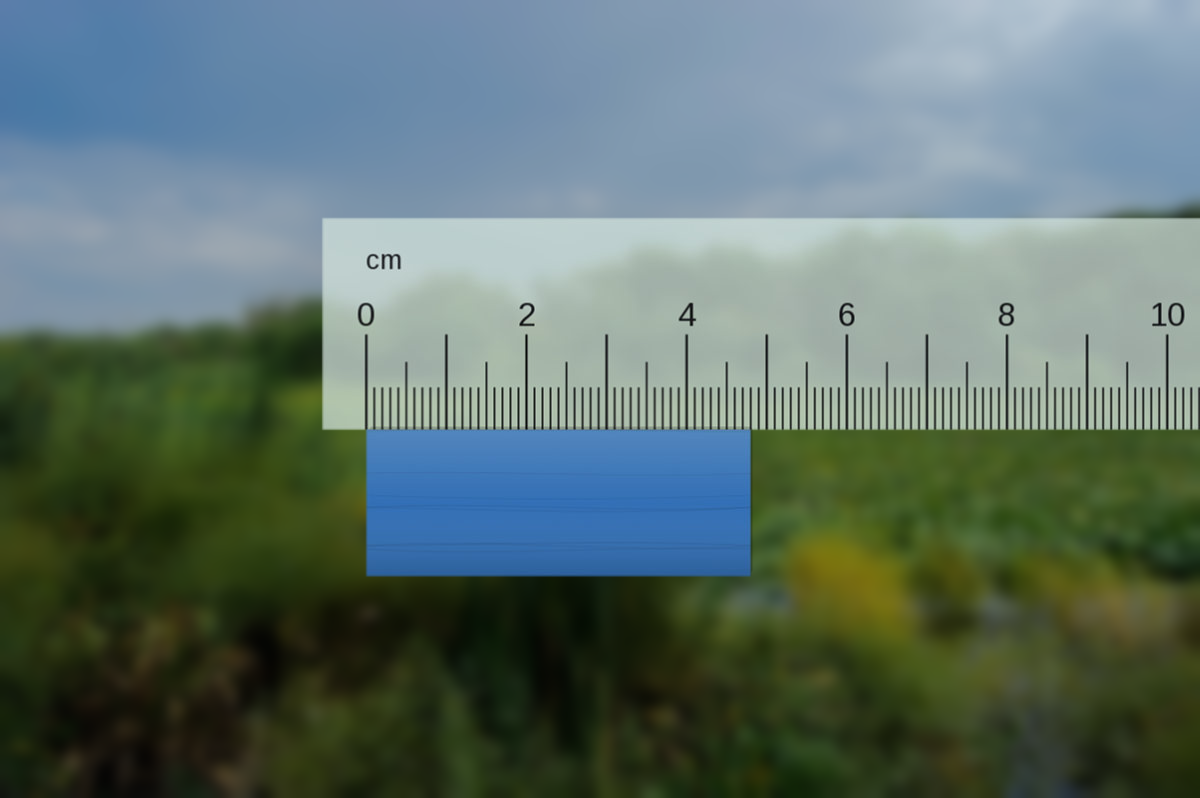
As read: 4.8 cm
